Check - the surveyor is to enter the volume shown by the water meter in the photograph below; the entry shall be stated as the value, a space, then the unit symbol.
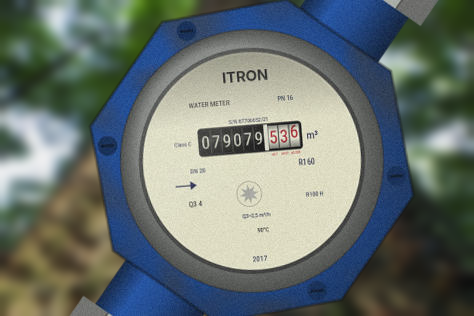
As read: 79079.536 m³
